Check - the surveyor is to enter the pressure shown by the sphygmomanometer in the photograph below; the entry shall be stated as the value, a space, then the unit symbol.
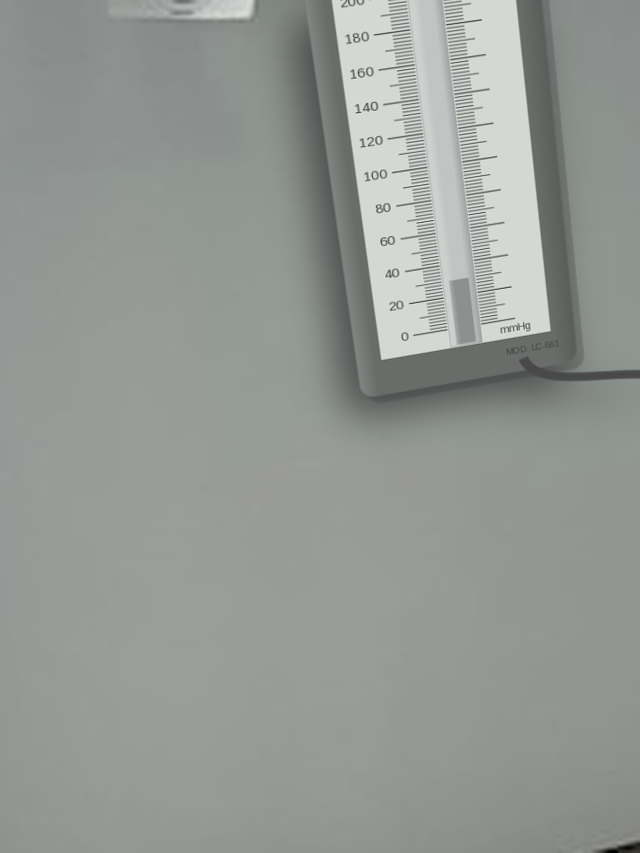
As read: 30 mmHg
